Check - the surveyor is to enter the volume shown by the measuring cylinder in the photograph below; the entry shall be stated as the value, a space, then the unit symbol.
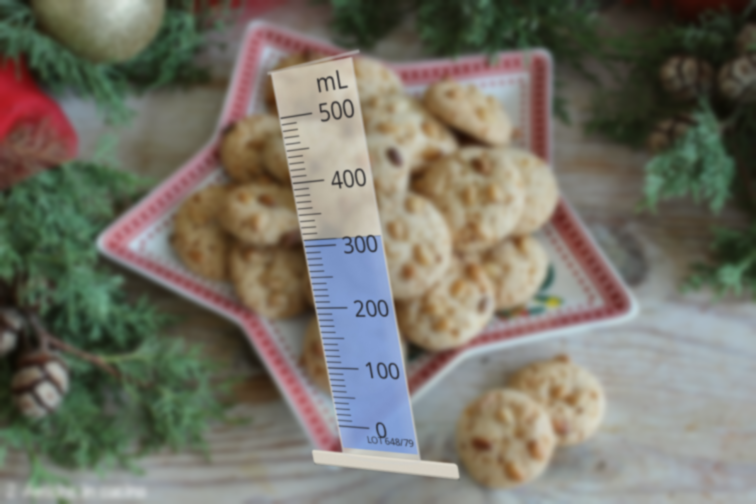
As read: 310 mL
